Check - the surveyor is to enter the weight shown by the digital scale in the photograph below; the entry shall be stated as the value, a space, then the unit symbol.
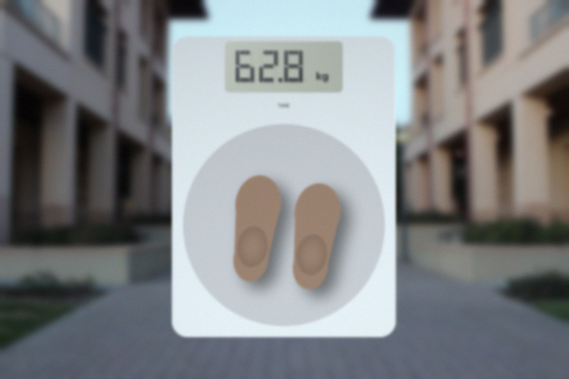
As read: 62.8 kg
